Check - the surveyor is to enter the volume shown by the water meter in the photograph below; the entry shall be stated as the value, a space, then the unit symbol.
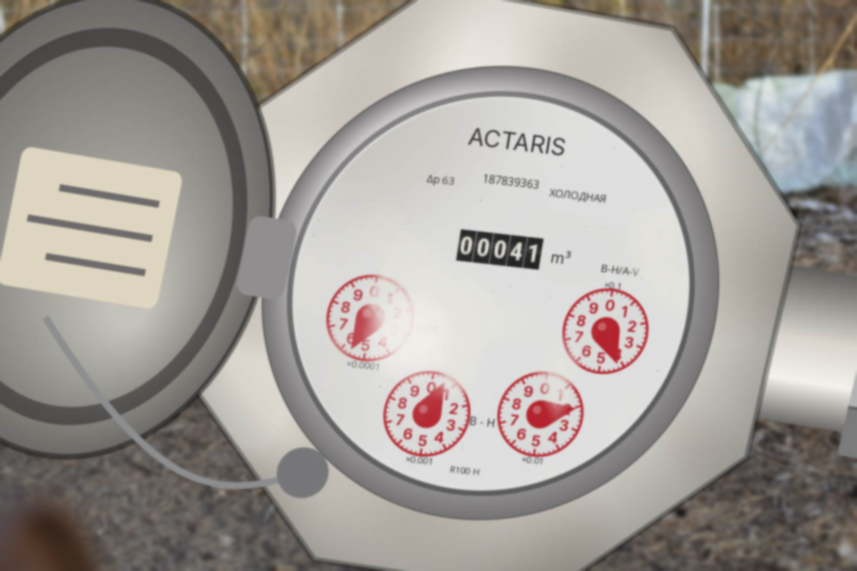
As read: 41.4205 m³
